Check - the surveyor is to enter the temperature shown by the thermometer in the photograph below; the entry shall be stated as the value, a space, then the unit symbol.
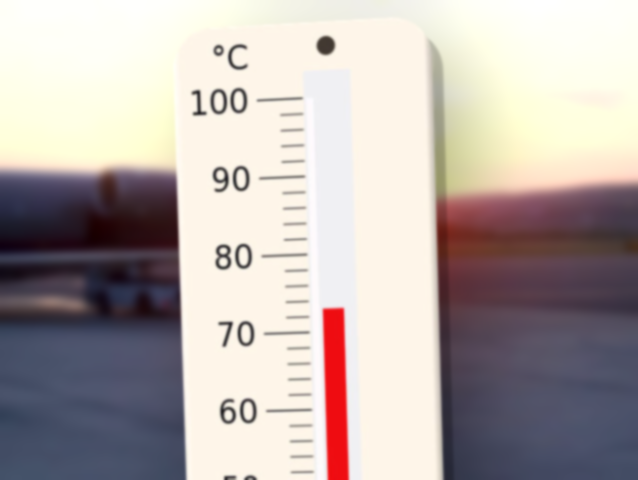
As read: 73 °C
